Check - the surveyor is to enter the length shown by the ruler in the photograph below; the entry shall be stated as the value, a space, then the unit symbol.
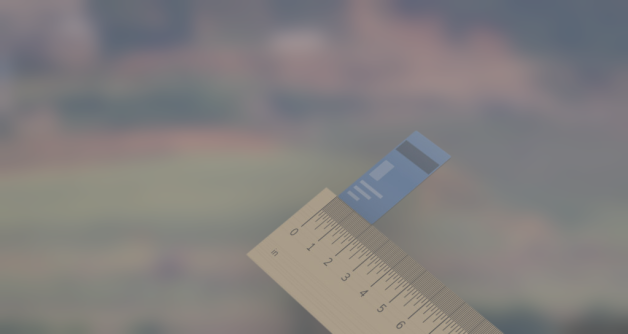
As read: 2 in
